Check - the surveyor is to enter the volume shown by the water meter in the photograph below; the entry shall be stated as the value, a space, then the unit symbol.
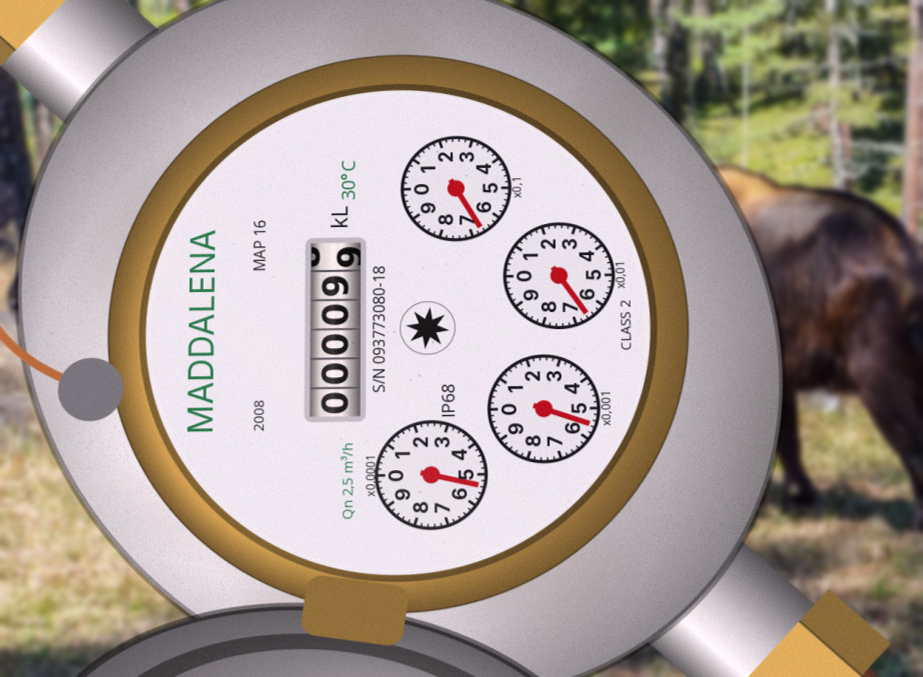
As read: 98.6655 kL
